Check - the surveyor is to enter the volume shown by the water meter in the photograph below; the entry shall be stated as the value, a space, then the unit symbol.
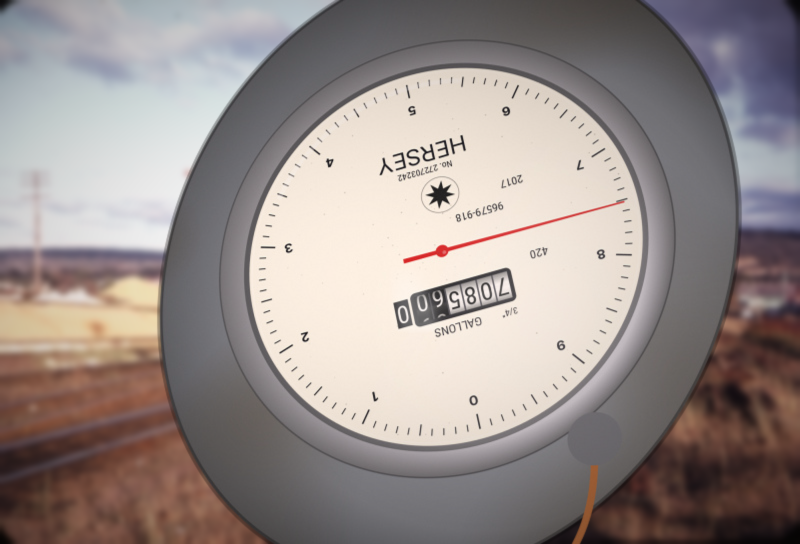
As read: 7085597.5 gal
